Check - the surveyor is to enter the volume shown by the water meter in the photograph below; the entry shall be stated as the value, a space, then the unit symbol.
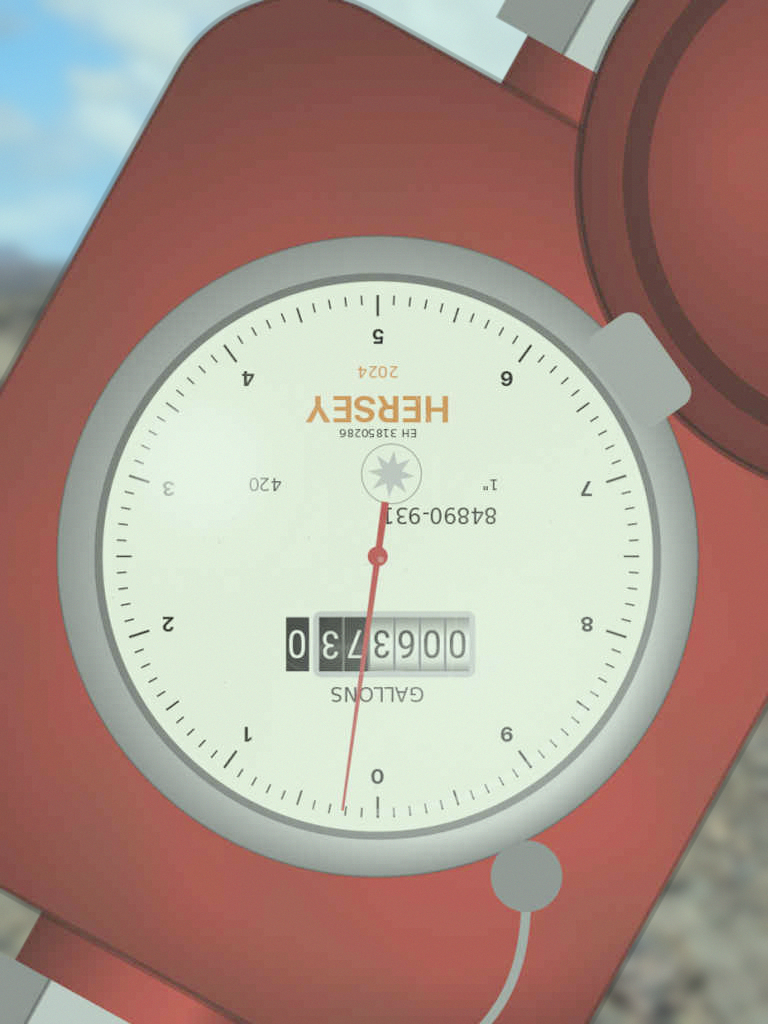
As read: 63730.2 gal
